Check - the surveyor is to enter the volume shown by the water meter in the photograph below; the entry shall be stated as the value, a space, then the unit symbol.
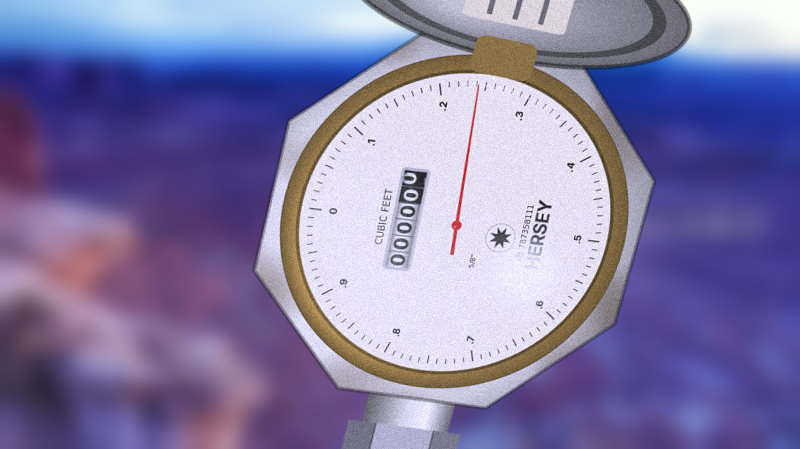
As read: 0.24 ft³
